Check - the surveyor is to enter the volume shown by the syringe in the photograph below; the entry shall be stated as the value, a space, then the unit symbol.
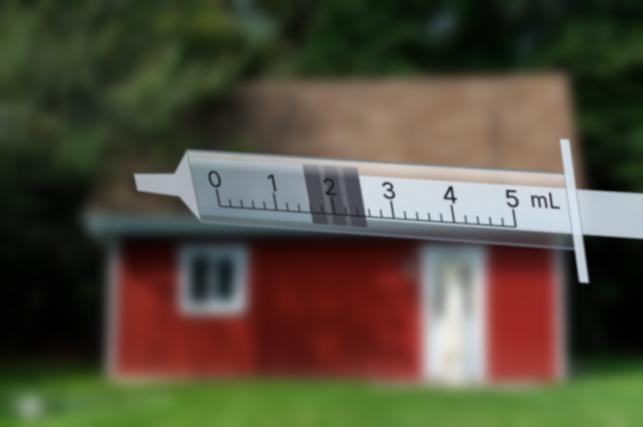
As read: 1.6 mL
